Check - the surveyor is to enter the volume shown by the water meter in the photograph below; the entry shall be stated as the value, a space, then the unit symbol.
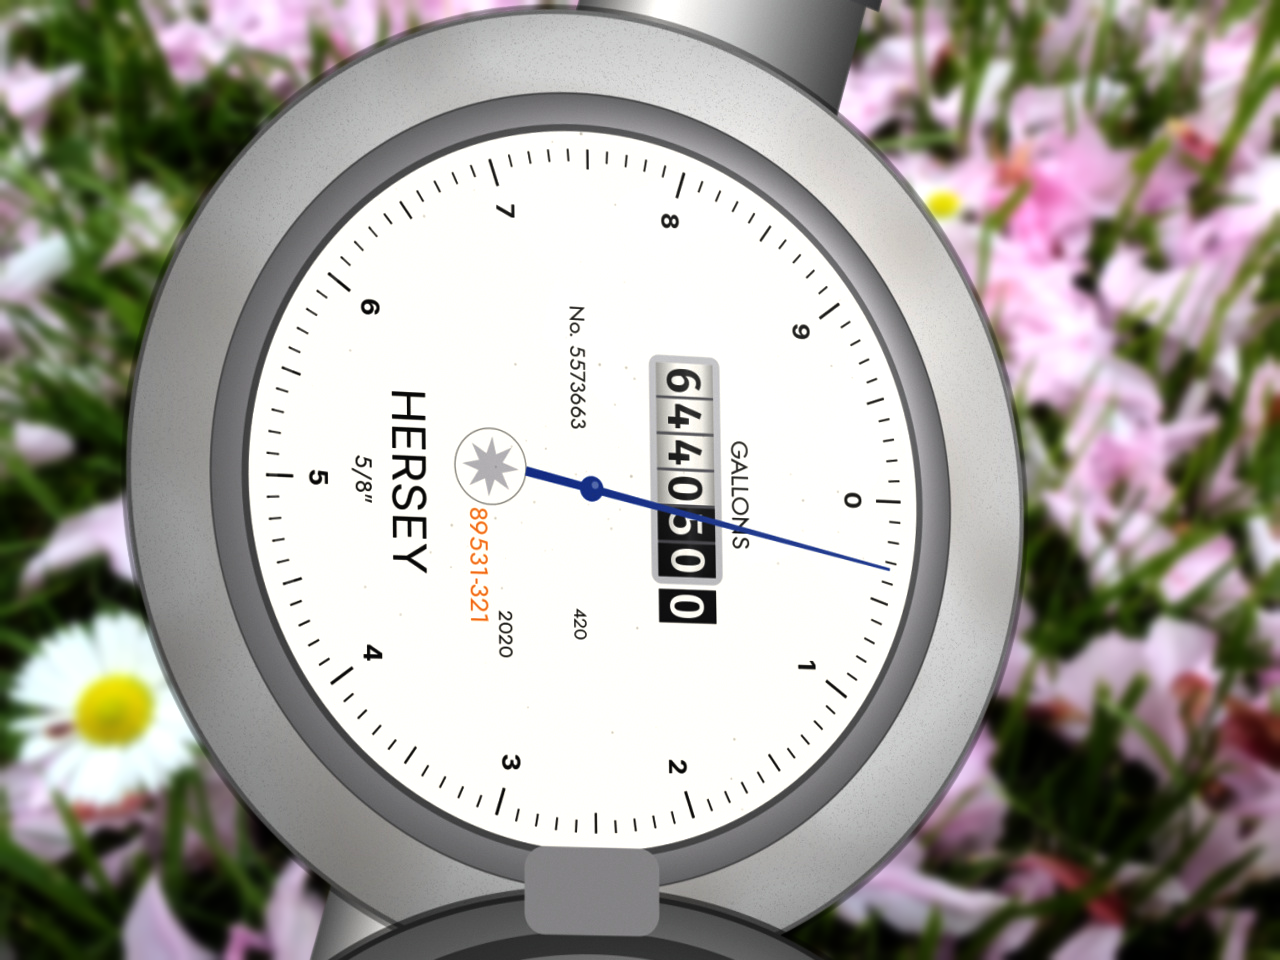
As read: 6440500.3 gal
